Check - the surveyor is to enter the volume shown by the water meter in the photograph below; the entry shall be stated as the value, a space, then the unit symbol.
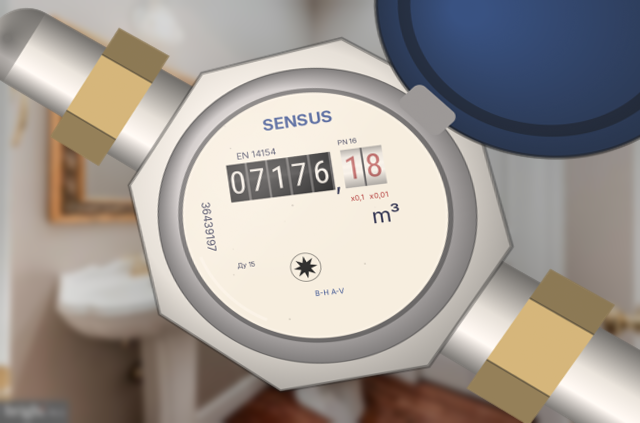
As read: 7176.18 m³
